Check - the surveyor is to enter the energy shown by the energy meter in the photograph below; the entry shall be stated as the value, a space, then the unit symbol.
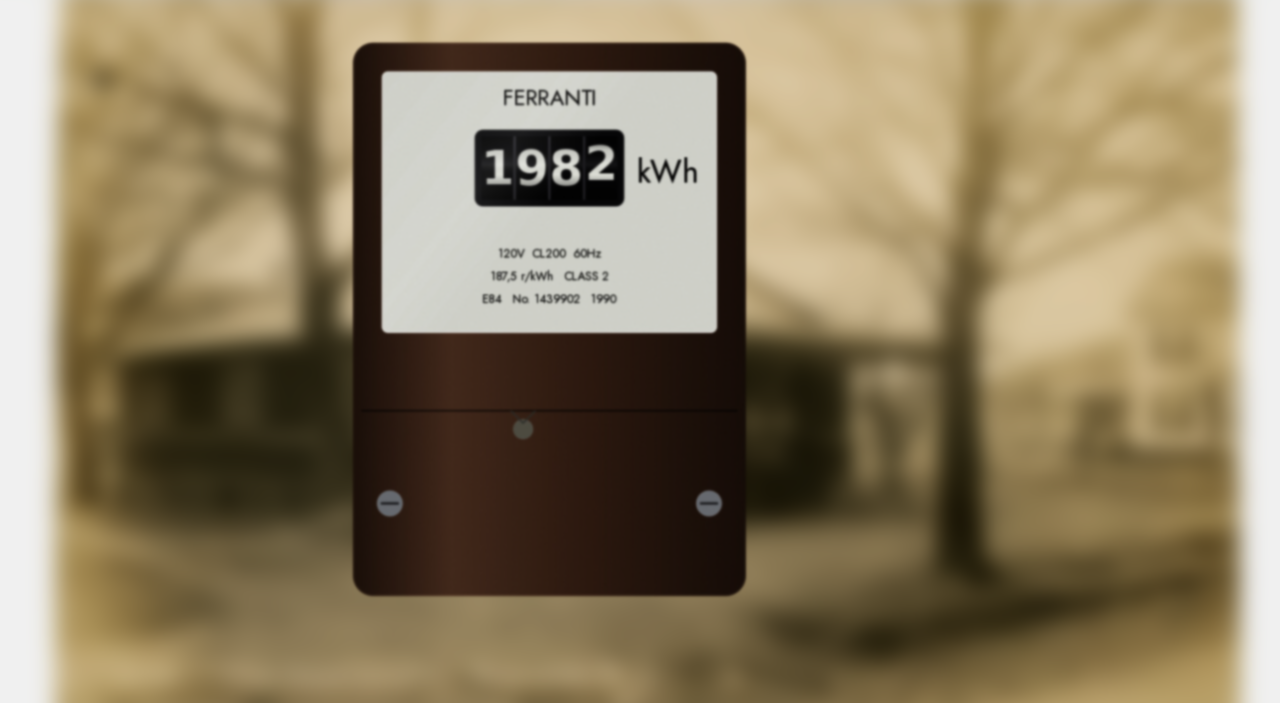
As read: 1982 kWh
